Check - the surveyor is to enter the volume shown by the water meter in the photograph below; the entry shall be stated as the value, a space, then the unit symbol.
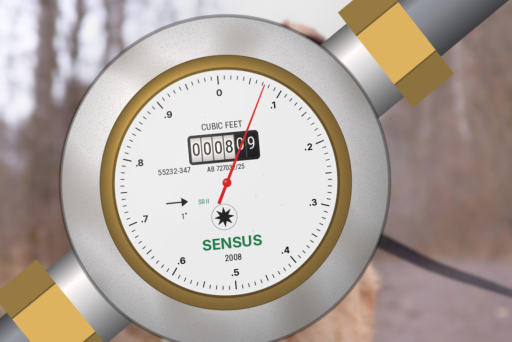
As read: 809.07 ft³
